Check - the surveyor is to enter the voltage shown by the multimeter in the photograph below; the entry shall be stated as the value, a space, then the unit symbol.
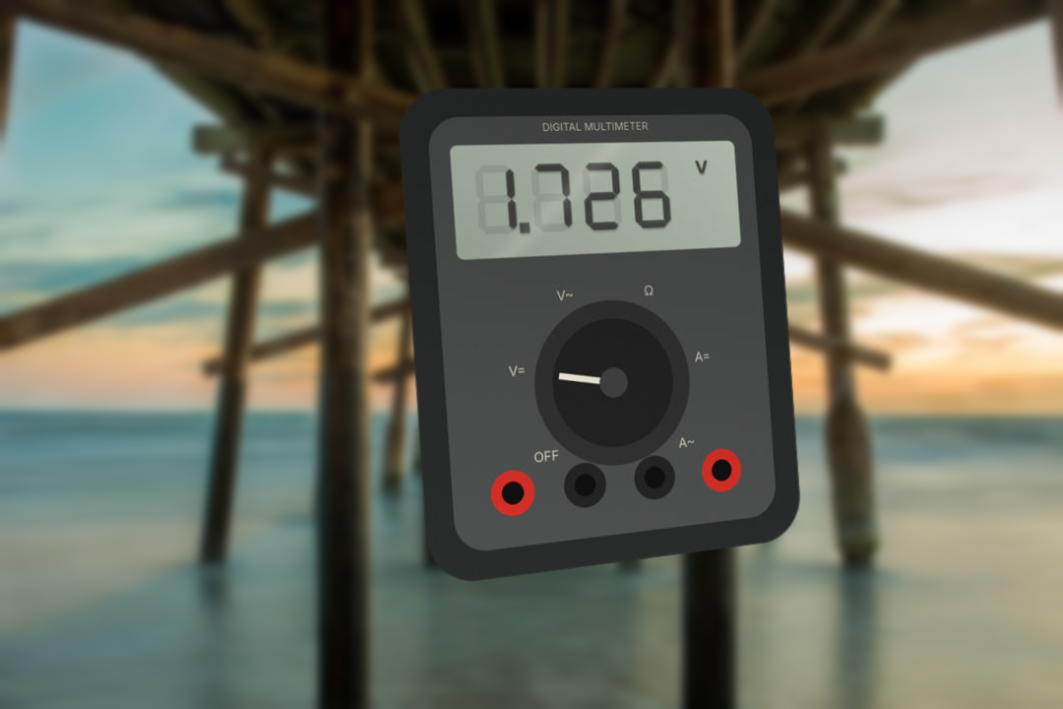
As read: 1.726 V
